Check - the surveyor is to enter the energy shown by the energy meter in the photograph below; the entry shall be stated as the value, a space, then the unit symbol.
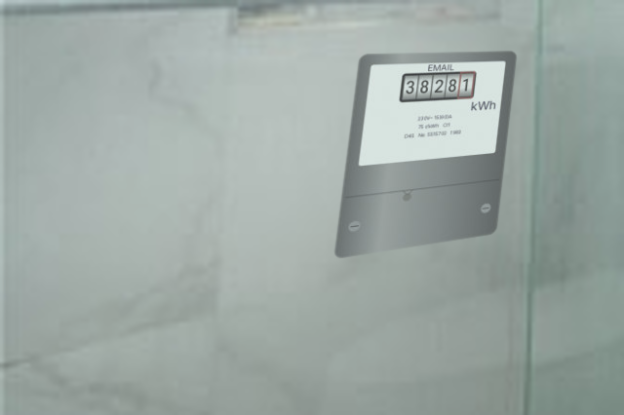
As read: 3828.1 kWh
